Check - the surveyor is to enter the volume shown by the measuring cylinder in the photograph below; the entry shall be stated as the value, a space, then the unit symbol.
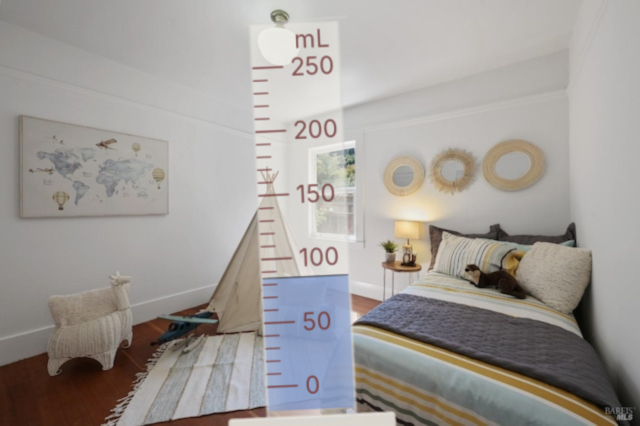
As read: 85 mL
